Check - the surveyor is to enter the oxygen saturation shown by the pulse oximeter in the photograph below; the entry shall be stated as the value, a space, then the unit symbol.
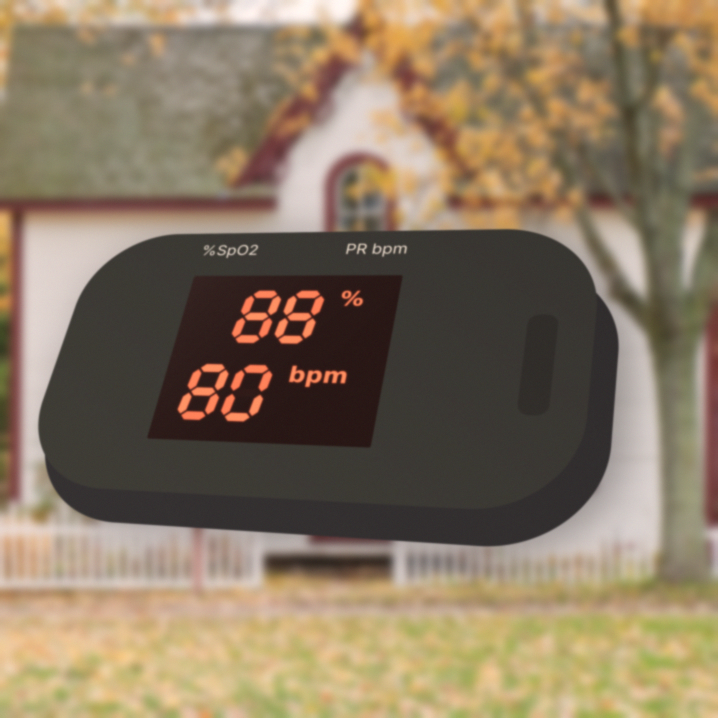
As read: 88 %
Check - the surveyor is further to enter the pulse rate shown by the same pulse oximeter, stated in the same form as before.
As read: 80 bpm
